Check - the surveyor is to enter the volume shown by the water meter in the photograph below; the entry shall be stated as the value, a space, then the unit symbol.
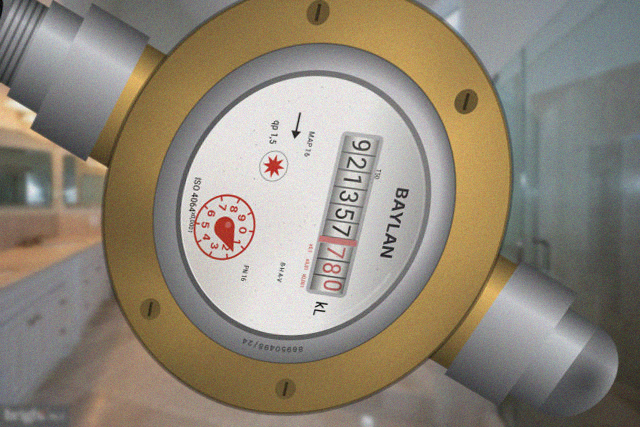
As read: 921357.7801 kL
